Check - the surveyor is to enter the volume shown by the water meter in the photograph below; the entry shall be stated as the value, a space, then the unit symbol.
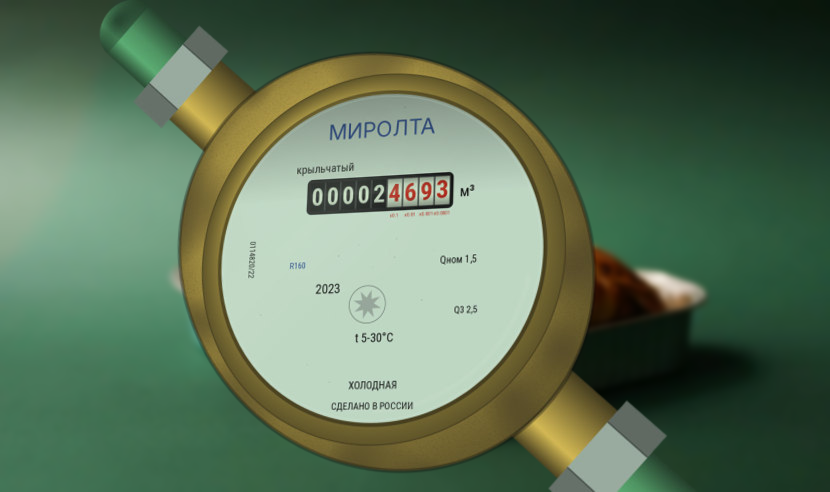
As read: 2.4693 m³
